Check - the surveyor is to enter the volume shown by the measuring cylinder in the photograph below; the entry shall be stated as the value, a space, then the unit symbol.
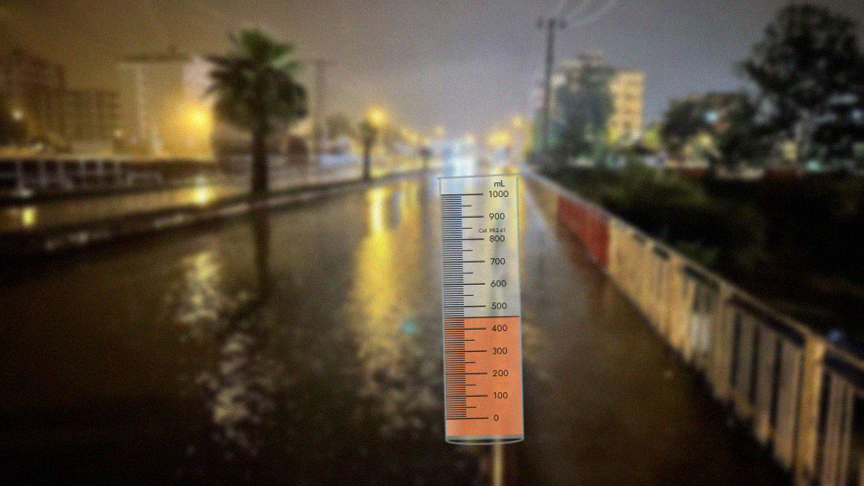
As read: 450 mL
